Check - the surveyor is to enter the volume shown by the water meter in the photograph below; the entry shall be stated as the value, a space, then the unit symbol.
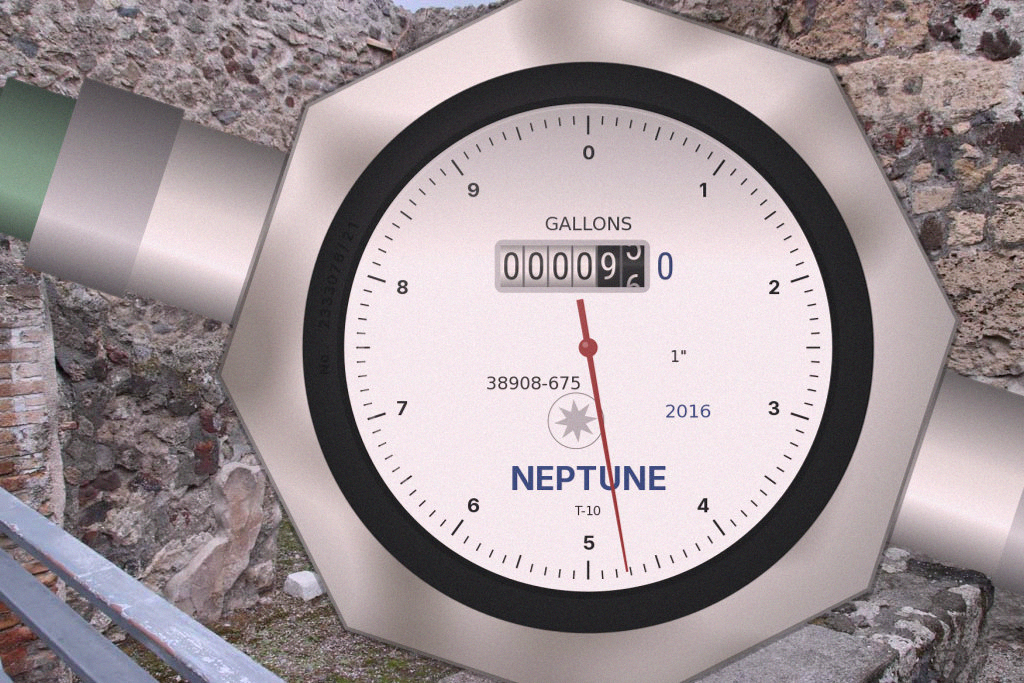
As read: 954.7 gal
